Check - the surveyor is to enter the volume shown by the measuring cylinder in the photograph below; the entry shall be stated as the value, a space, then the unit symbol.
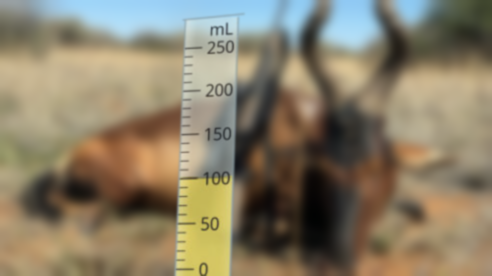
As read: 100 mL
